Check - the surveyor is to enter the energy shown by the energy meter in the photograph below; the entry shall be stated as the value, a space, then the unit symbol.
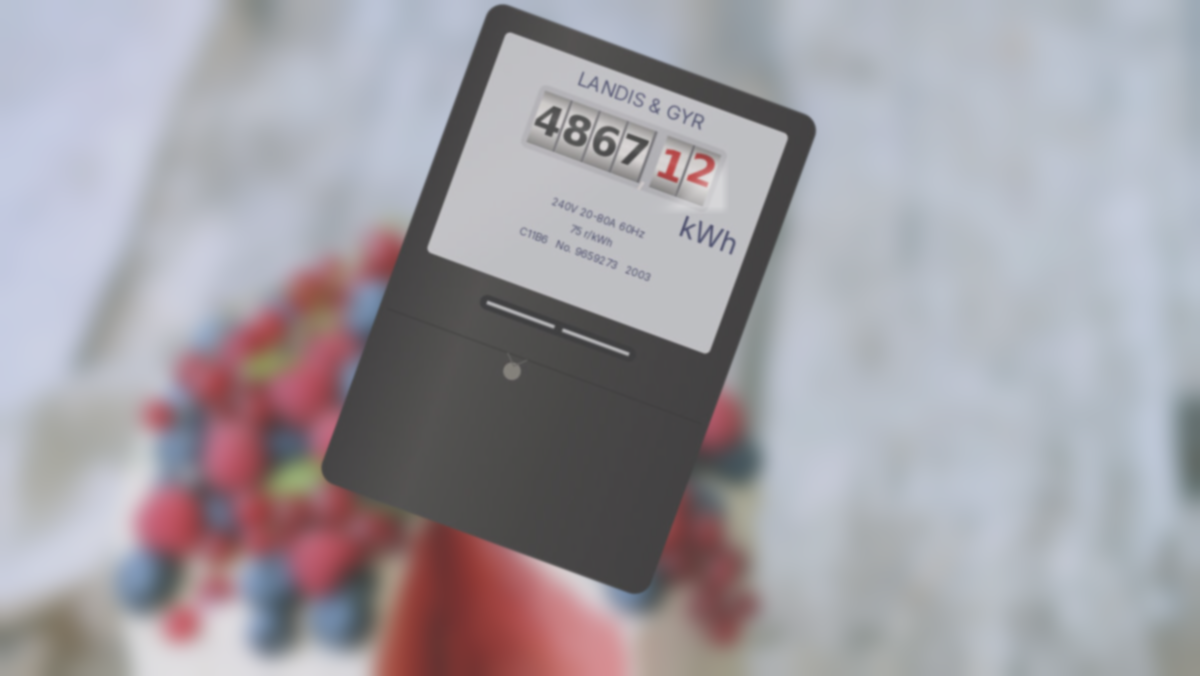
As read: 4867.12 kWh
